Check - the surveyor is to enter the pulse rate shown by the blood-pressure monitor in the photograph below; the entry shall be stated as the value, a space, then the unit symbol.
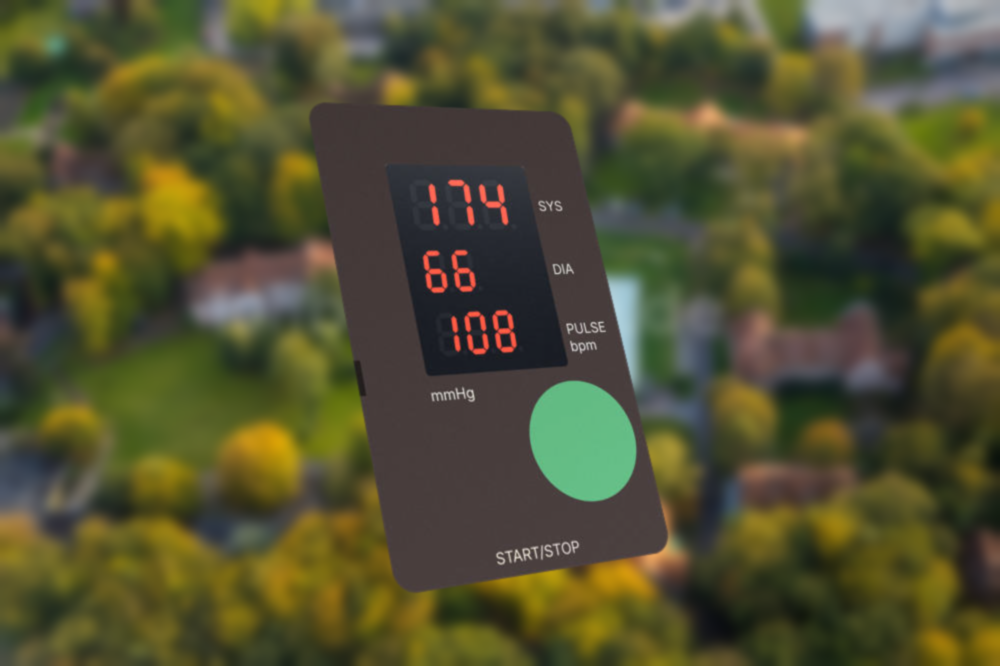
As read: 108 bpm
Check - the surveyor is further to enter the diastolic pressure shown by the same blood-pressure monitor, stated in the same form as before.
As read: 66 mmHg
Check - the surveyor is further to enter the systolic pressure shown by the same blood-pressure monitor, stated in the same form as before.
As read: 174 mmHg
